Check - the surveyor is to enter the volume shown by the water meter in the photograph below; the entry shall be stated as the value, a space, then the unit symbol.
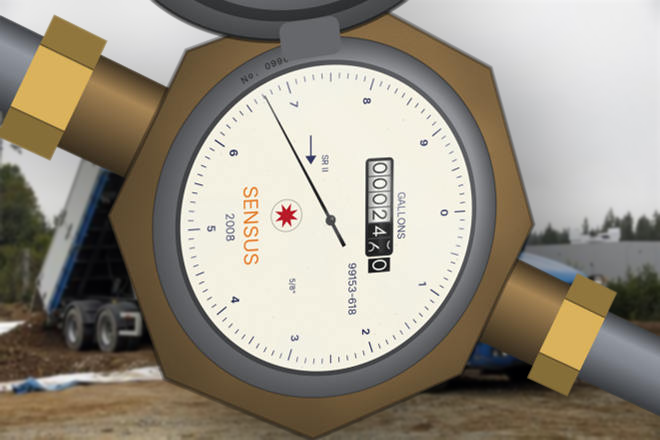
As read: 2456.7 gal
